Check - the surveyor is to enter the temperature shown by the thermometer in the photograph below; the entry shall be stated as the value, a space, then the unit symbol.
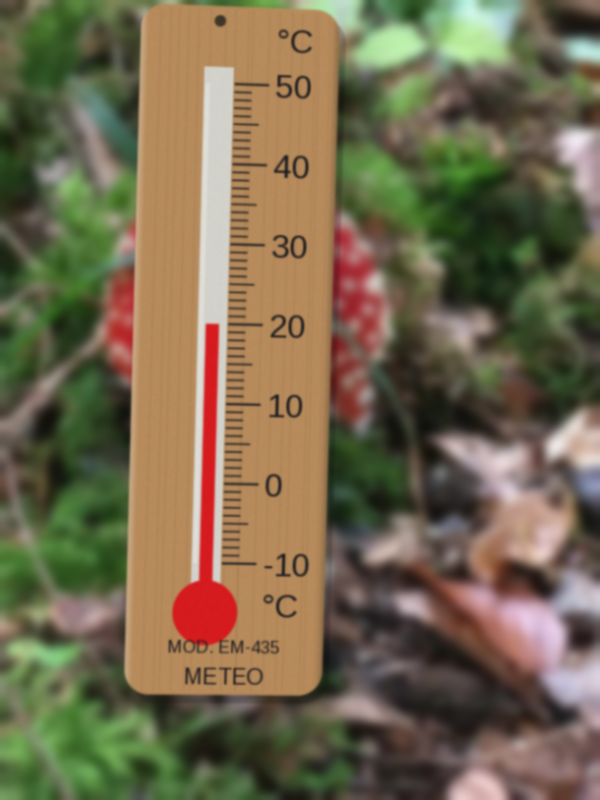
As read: 20 °C
